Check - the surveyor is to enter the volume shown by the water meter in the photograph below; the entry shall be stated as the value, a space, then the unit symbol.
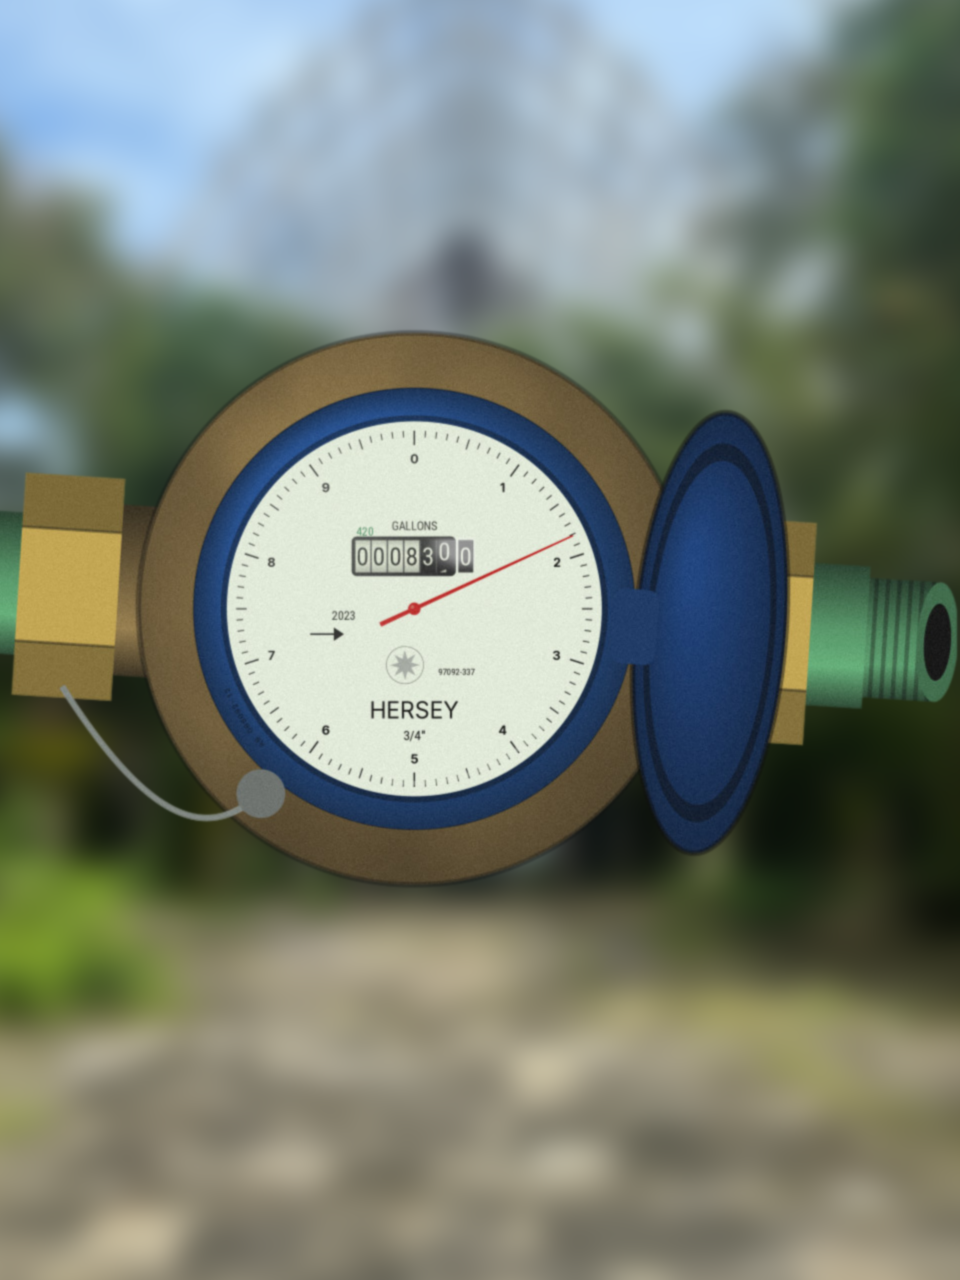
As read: 8301.8 gal
